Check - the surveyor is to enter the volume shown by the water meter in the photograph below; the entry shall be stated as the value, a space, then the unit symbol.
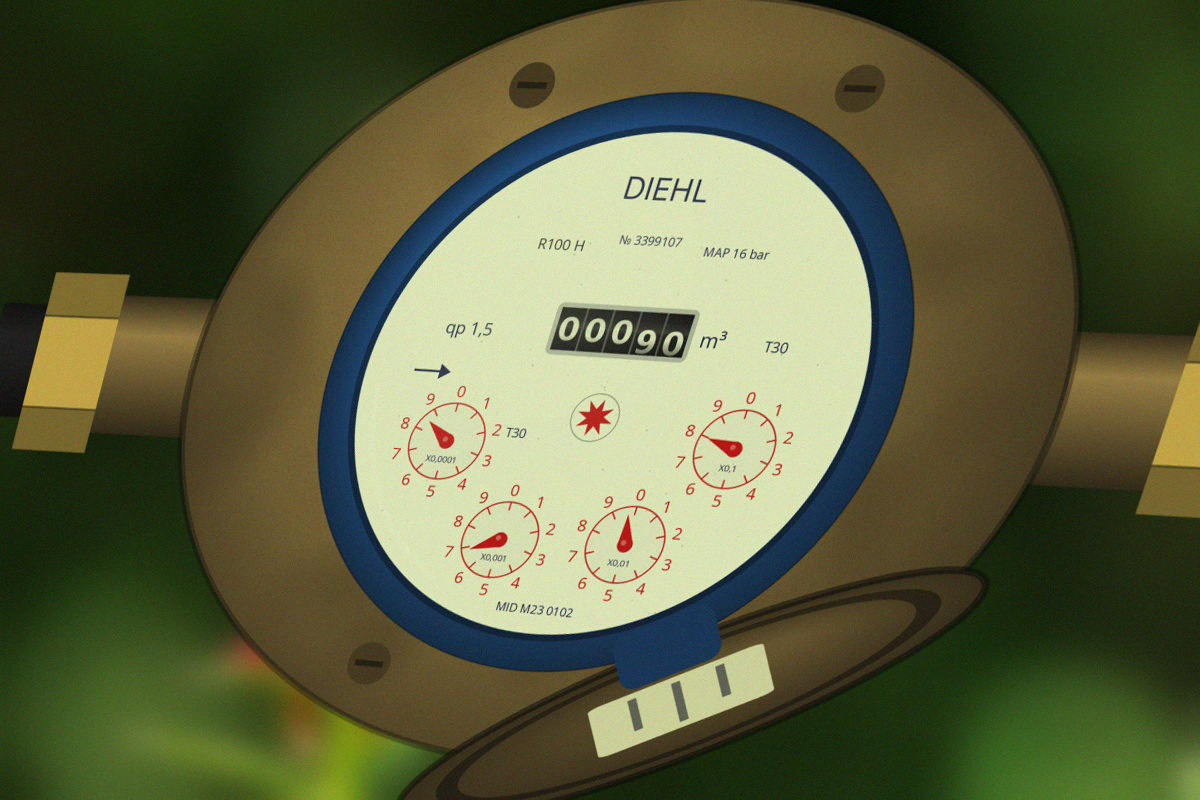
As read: 89.7968 m³
